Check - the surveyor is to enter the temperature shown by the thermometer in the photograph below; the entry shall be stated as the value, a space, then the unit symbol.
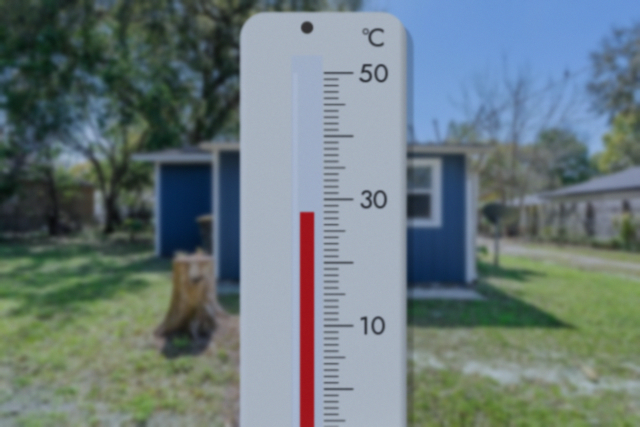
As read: 28 °C
